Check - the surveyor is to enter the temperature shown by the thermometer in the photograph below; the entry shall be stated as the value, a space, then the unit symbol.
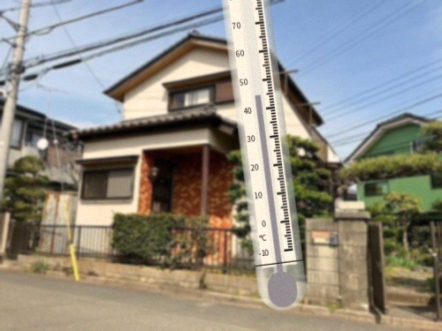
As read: 45 °C
